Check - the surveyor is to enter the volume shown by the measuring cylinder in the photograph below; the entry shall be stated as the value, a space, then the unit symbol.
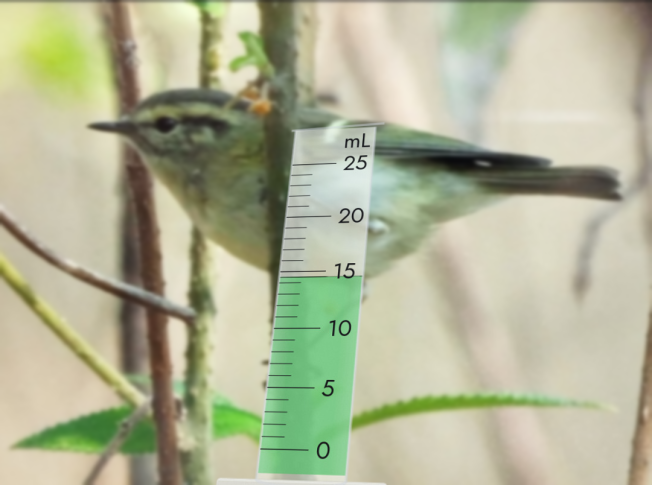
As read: 14.5 mL
